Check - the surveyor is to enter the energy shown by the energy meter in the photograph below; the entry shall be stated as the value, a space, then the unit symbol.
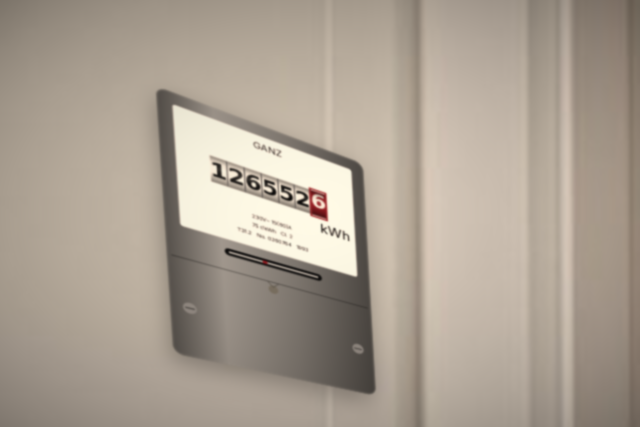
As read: 126552.6 kWh
